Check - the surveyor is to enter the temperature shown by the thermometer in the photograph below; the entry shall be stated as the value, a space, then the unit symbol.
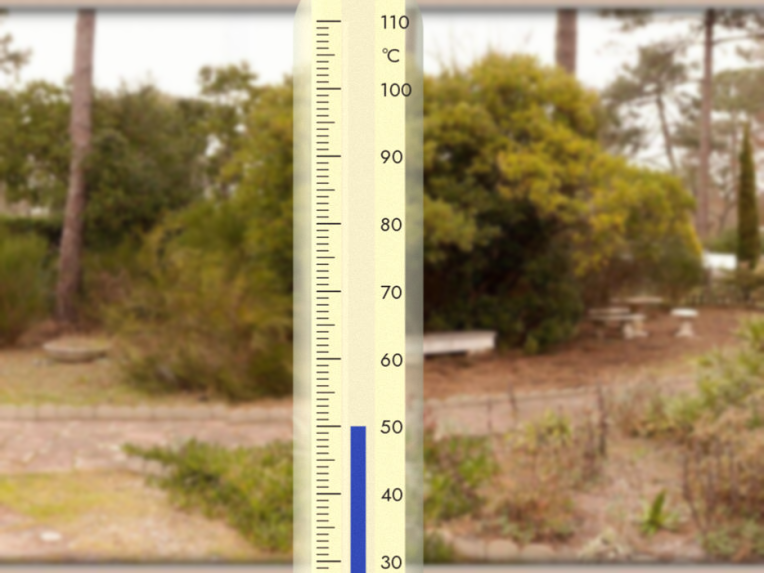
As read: 50 °C
